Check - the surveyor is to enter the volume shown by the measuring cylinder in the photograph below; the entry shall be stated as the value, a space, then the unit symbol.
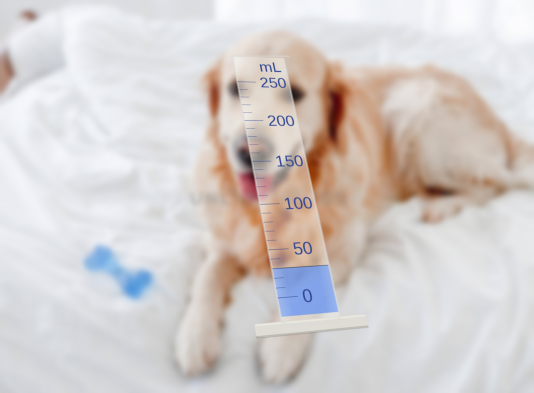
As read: 30 mL
